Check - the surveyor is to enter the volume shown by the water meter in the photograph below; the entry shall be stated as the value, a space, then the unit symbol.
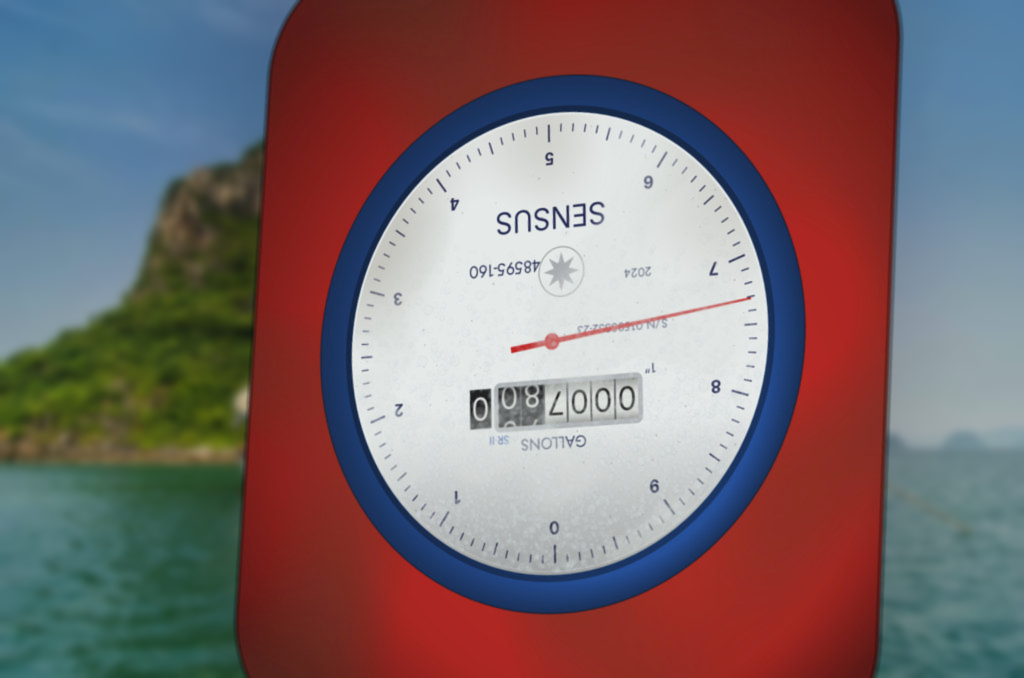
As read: 7797.3 gal
